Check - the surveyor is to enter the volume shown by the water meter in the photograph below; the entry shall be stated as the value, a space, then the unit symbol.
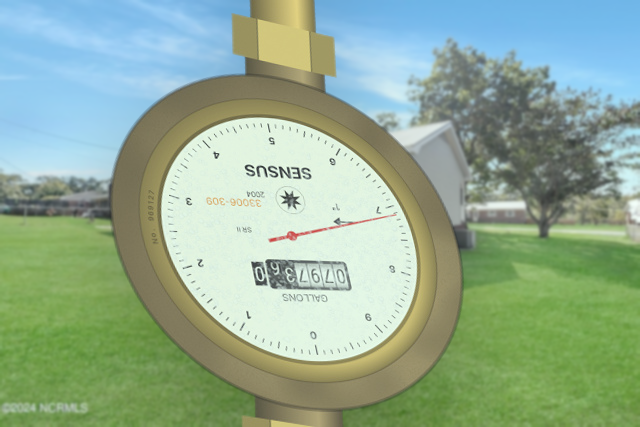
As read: 797357.1 gal
